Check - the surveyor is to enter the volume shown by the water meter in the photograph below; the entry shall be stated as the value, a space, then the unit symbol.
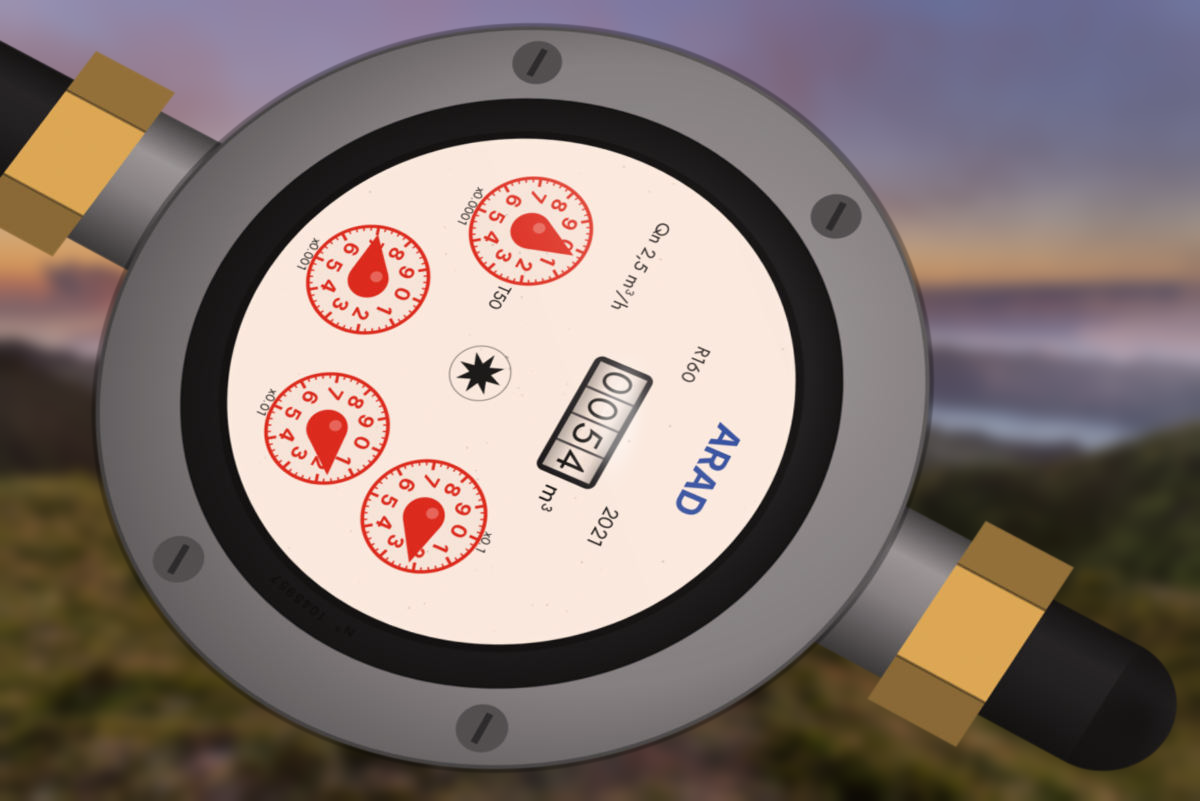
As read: 54.2170 m³
